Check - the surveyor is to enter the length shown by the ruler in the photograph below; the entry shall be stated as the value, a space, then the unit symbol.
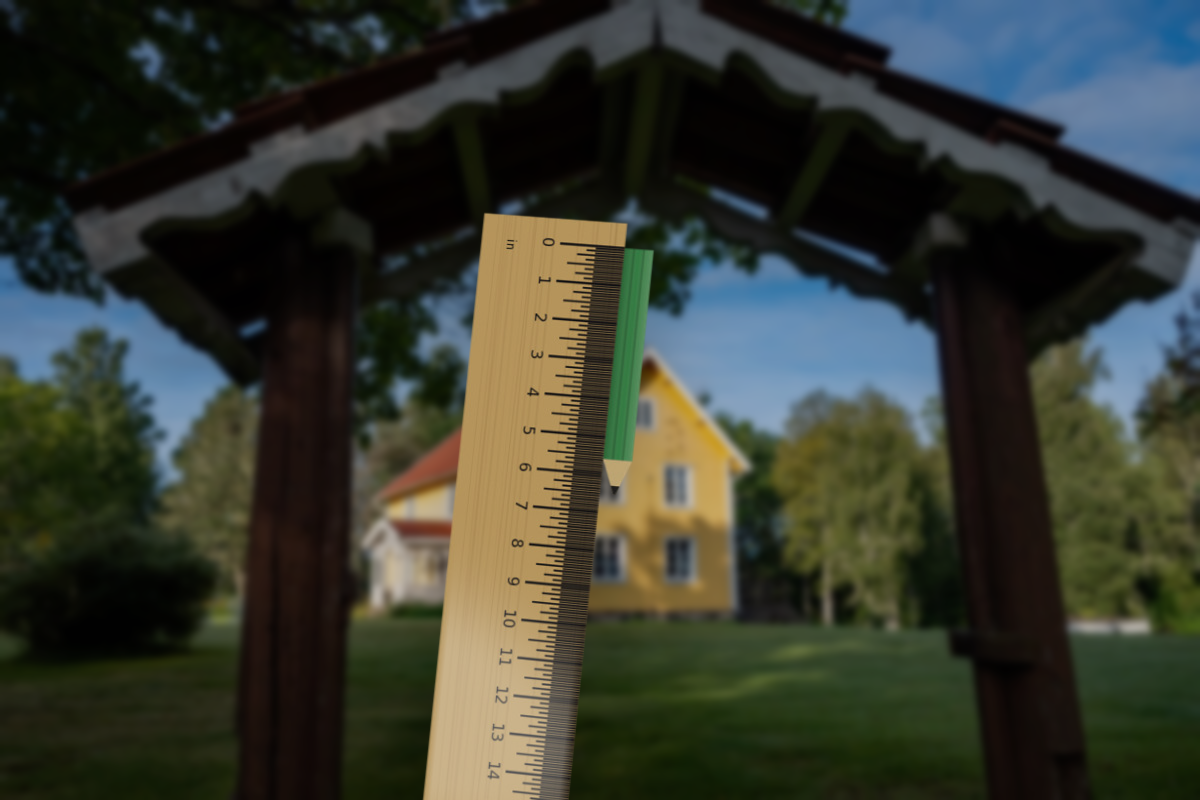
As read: 6.5 in
